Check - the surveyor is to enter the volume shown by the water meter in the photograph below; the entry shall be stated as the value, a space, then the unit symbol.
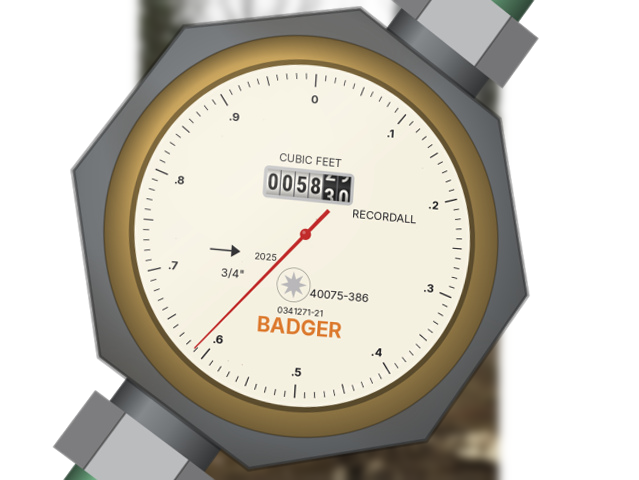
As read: 5829.61 ft³
